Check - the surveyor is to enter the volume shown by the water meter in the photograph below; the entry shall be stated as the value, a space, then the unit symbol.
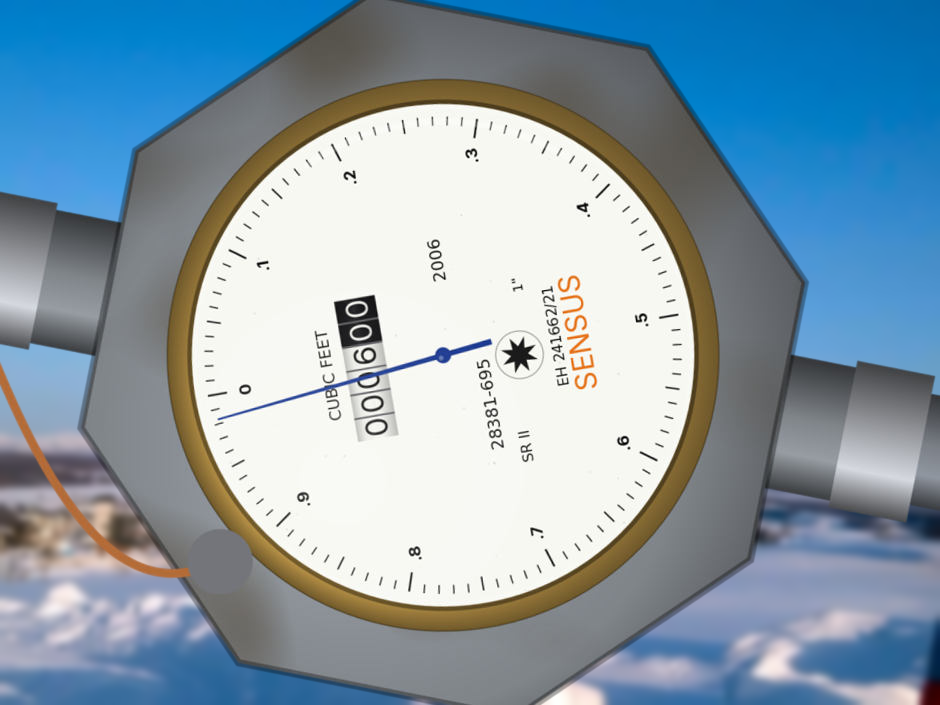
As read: 599.98 ft³
